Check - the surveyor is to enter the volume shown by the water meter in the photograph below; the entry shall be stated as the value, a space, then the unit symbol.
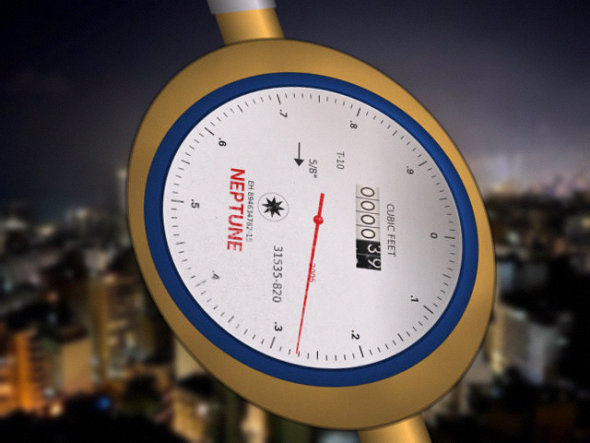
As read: 39.27 ft³
